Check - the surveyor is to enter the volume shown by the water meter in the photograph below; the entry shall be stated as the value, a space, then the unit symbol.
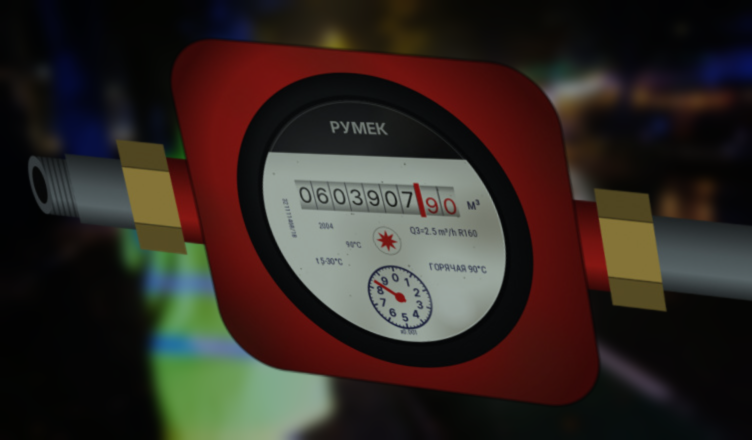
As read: 603907.898 m³
